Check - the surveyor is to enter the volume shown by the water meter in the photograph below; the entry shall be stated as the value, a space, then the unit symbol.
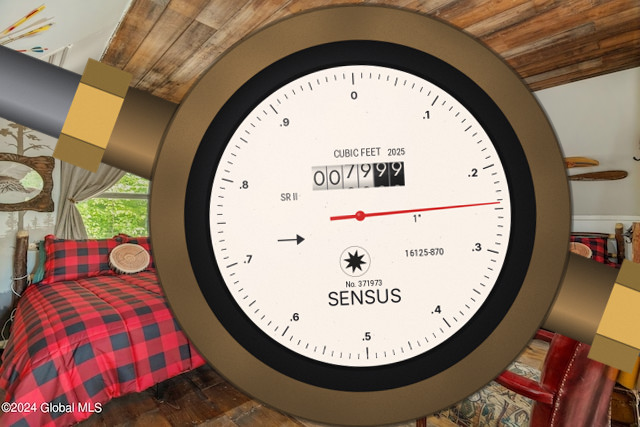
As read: 7999.24 ft³
